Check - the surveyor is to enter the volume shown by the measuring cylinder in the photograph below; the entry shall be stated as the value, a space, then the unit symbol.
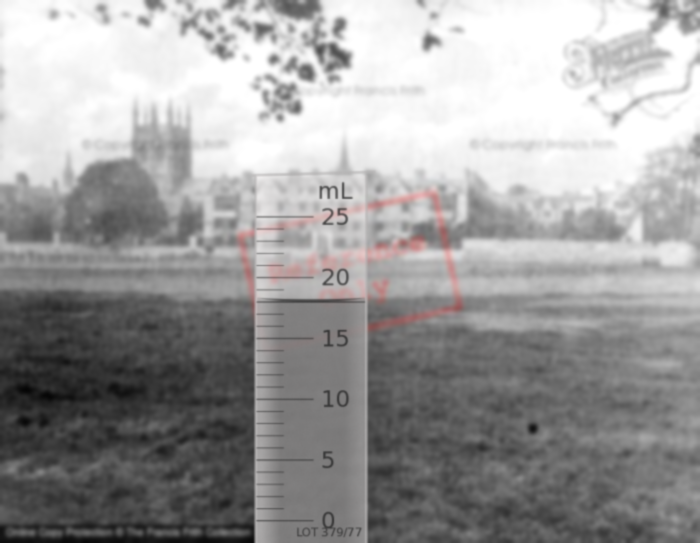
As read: 18 mL
